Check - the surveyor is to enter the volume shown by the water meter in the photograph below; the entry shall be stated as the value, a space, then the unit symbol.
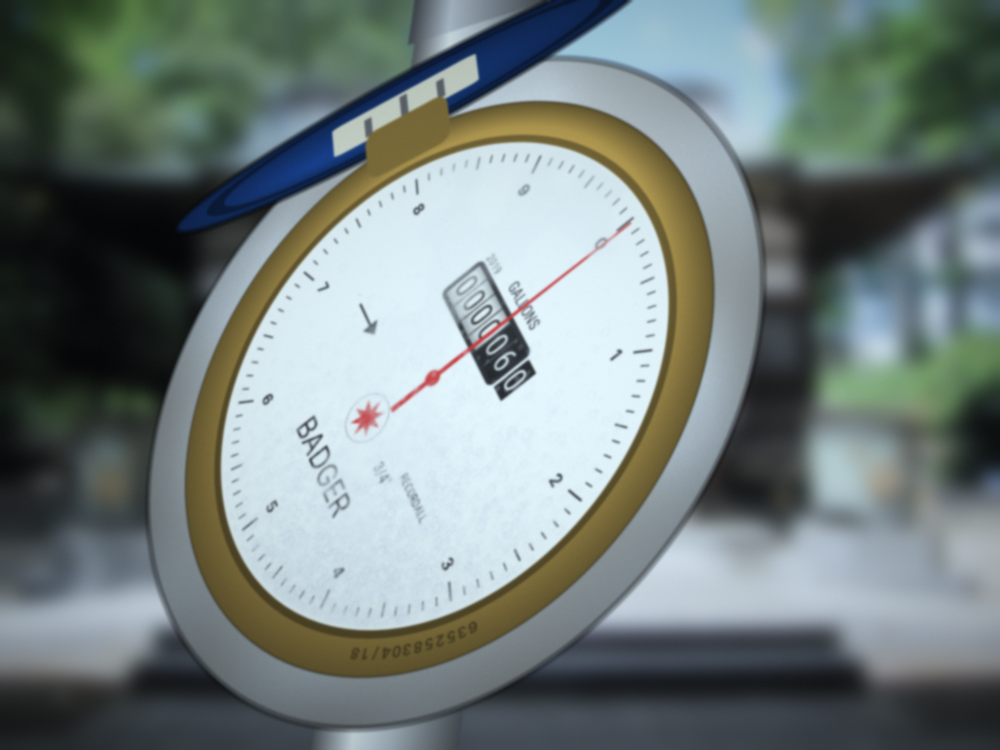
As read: 60.0 gal
